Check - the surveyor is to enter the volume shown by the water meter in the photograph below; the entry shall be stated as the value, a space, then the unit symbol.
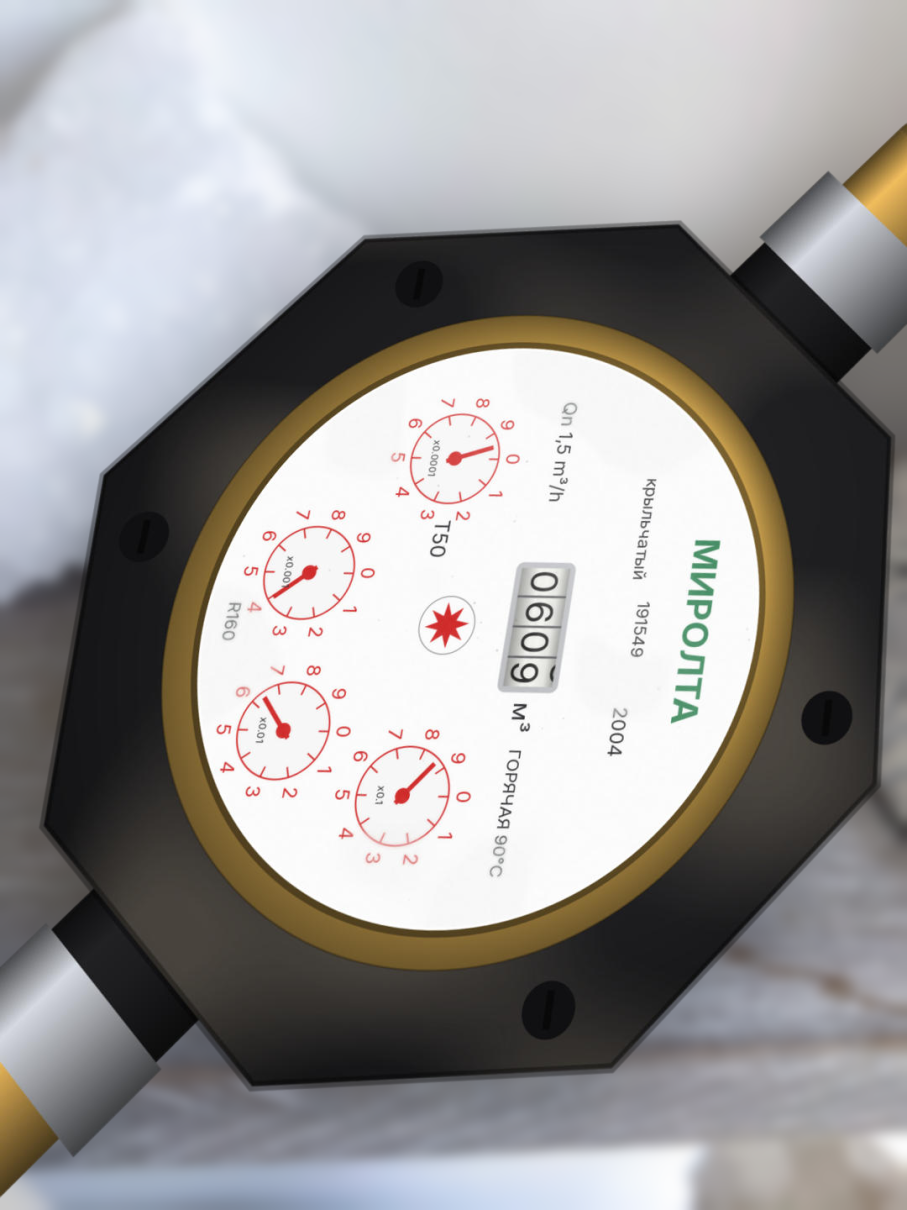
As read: 608.8639 m³
